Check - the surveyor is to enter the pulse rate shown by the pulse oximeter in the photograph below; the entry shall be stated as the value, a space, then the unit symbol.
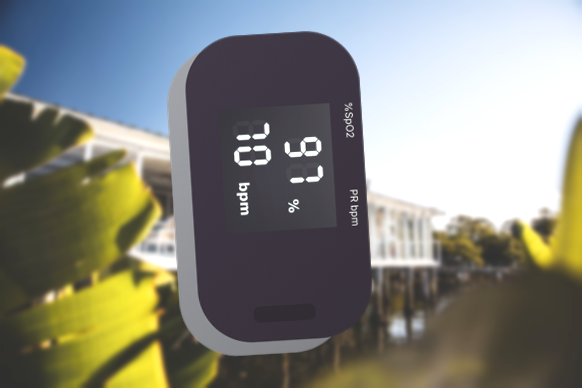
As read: 70 bpm
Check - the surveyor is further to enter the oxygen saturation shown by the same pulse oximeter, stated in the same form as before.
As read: 97 %
